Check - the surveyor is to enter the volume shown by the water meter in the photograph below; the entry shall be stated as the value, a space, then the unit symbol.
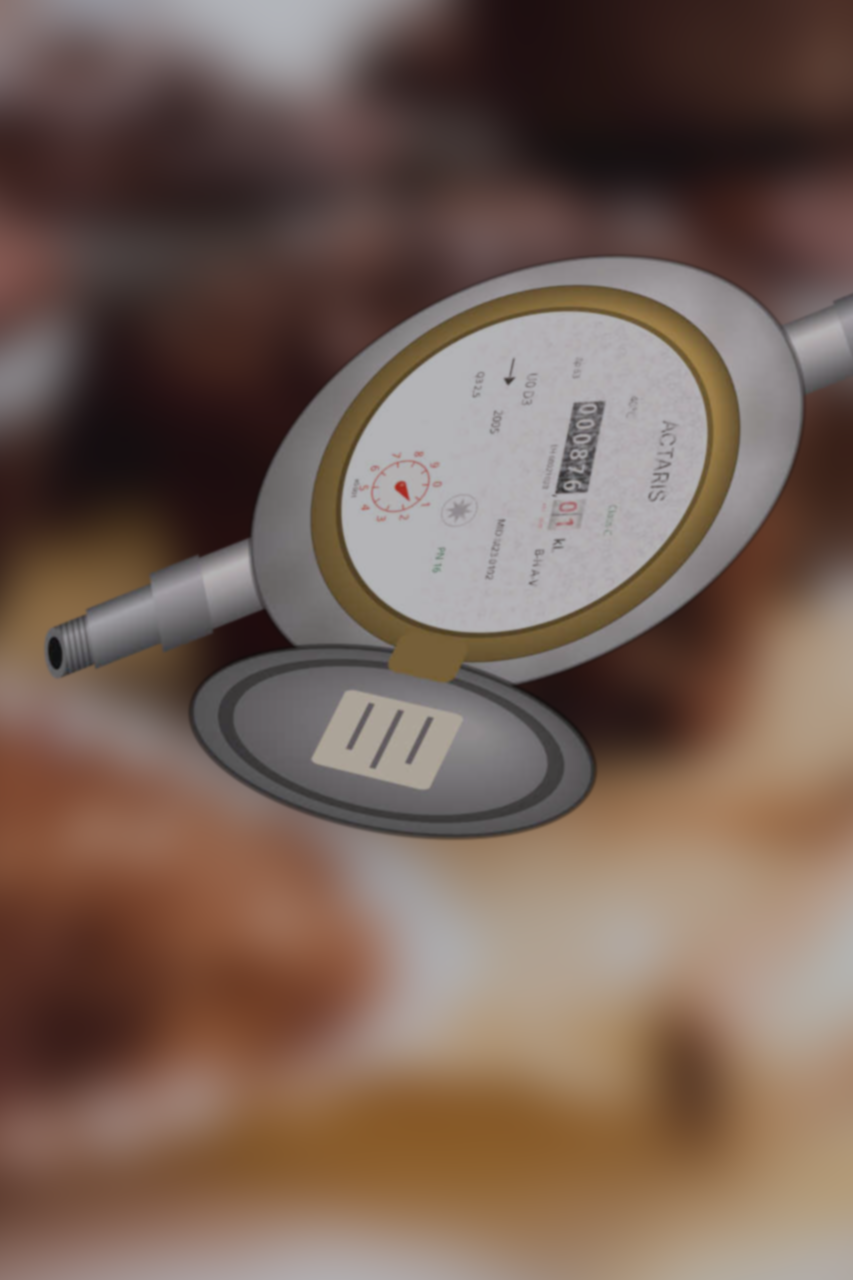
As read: 876.011 kL
